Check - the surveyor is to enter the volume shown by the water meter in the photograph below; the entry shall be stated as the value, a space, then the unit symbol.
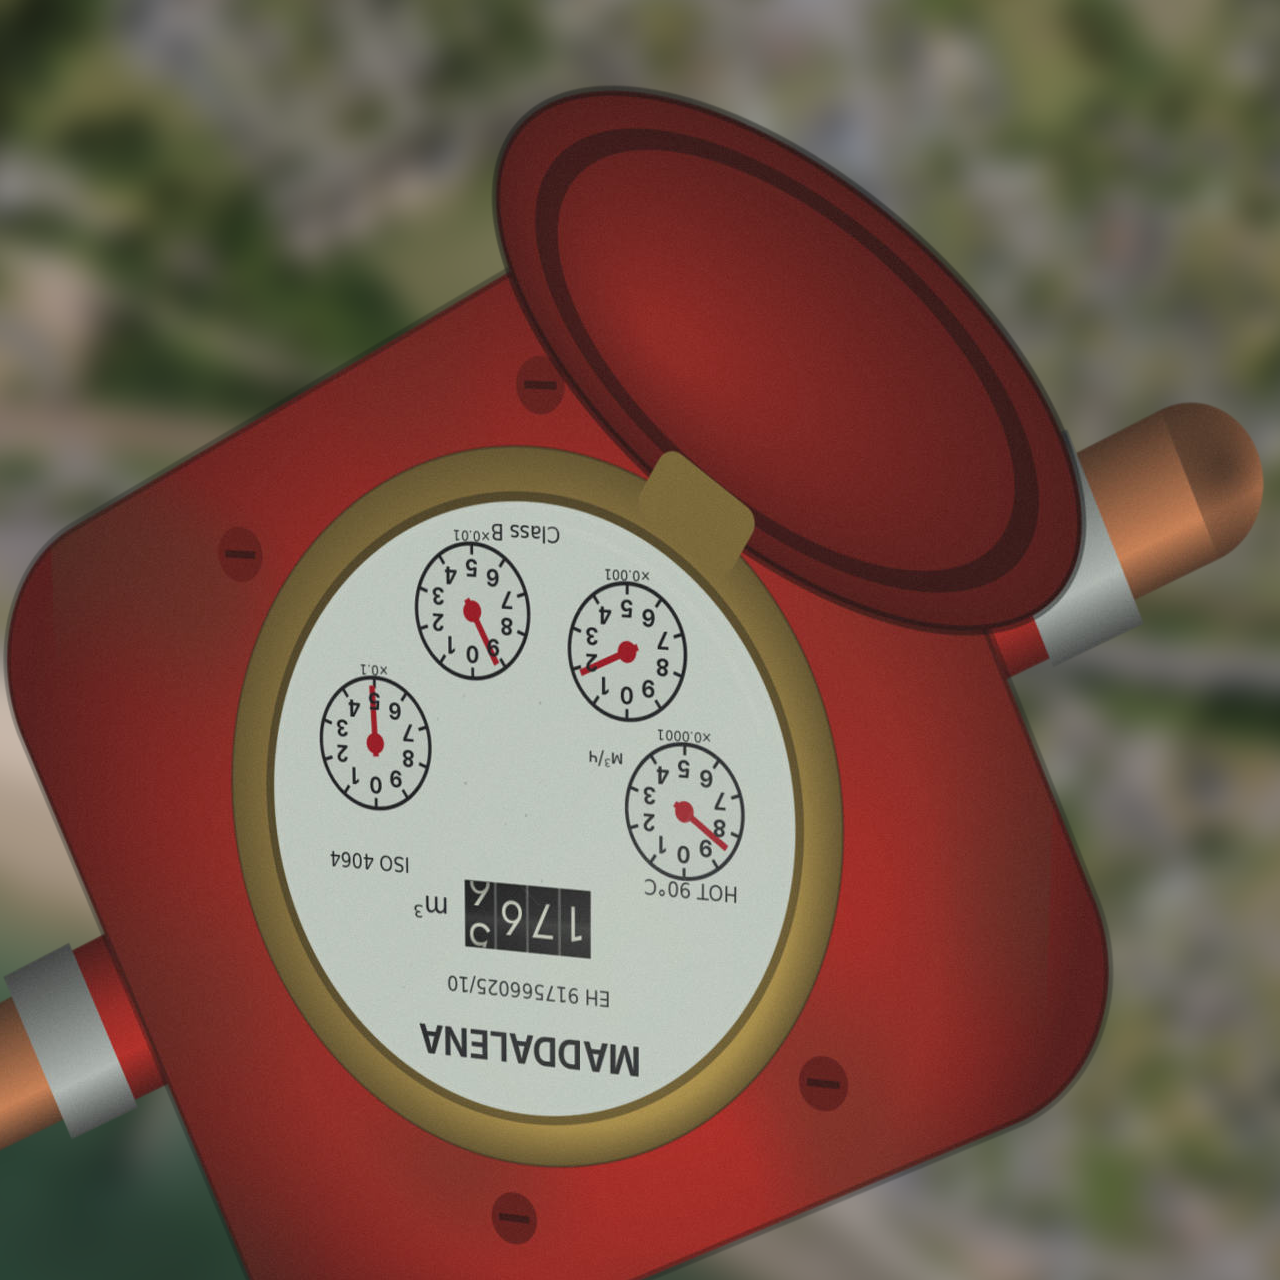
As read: 1765.4918 m³
